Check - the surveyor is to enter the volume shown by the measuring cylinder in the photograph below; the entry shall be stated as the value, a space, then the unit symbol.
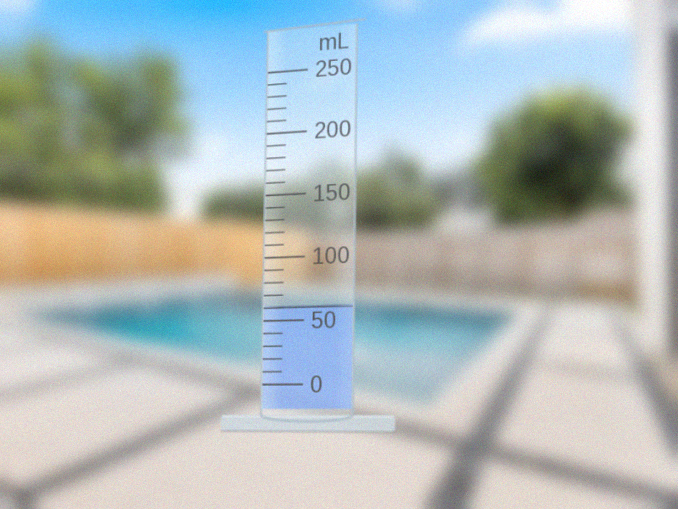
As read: 60 mL
